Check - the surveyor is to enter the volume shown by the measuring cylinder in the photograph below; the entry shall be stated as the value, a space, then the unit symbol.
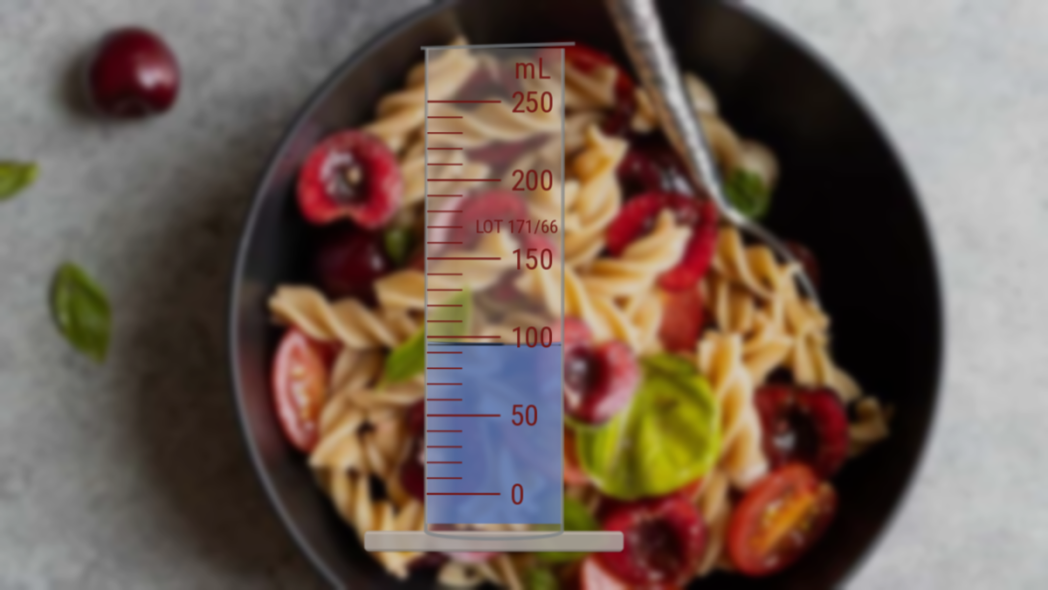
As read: 95 mL
